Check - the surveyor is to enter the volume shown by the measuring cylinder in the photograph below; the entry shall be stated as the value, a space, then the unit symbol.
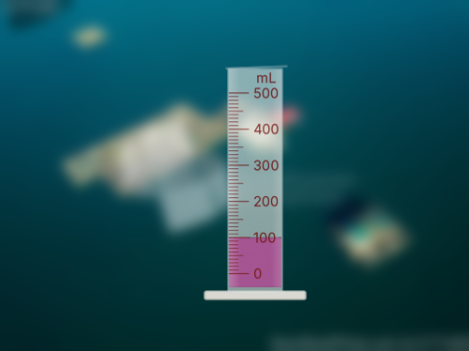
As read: 100 mL
